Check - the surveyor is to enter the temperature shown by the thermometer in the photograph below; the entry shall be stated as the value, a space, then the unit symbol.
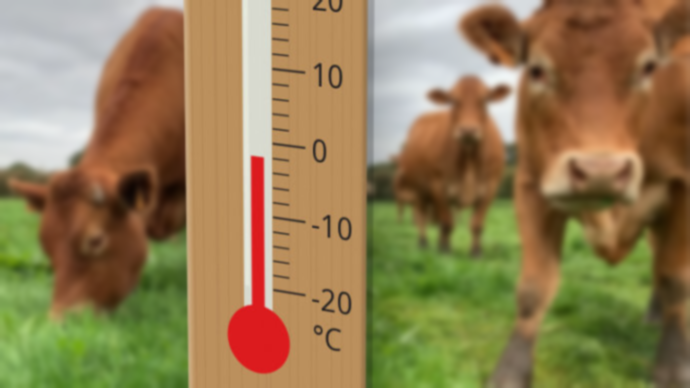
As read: -2 °C
